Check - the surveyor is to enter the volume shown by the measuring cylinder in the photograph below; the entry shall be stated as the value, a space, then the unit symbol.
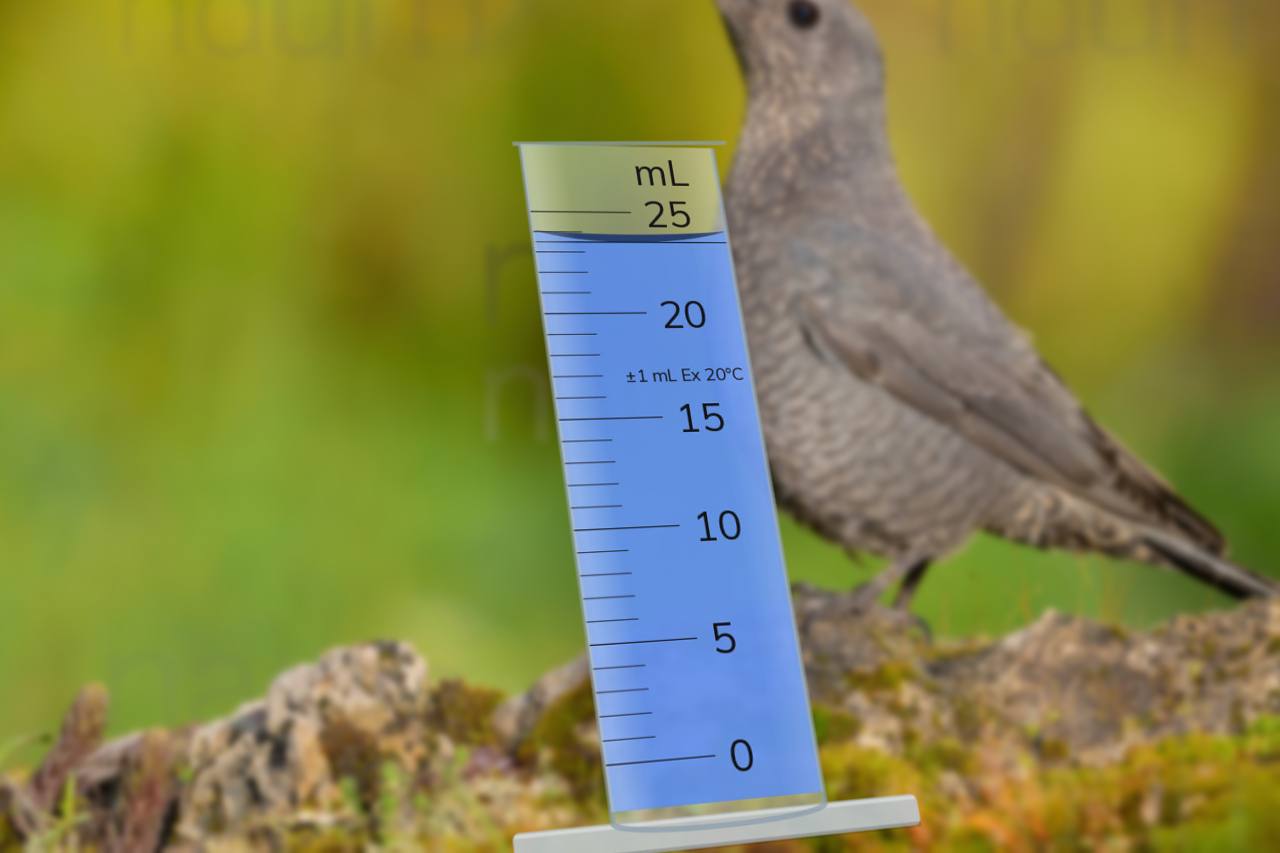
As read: 23.5 mL
